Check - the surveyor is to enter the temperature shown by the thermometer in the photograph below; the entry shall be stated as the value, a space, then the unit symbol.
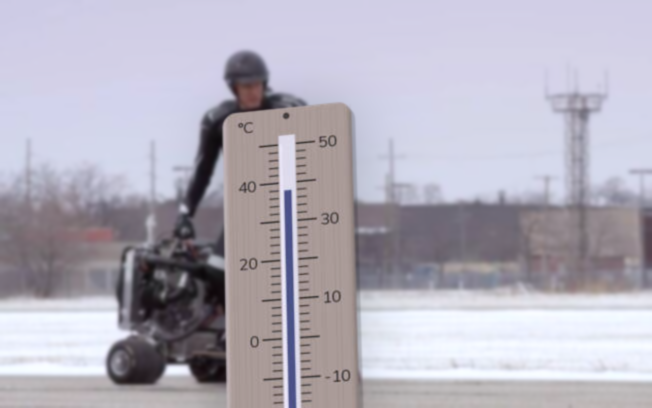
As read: 38 °C
